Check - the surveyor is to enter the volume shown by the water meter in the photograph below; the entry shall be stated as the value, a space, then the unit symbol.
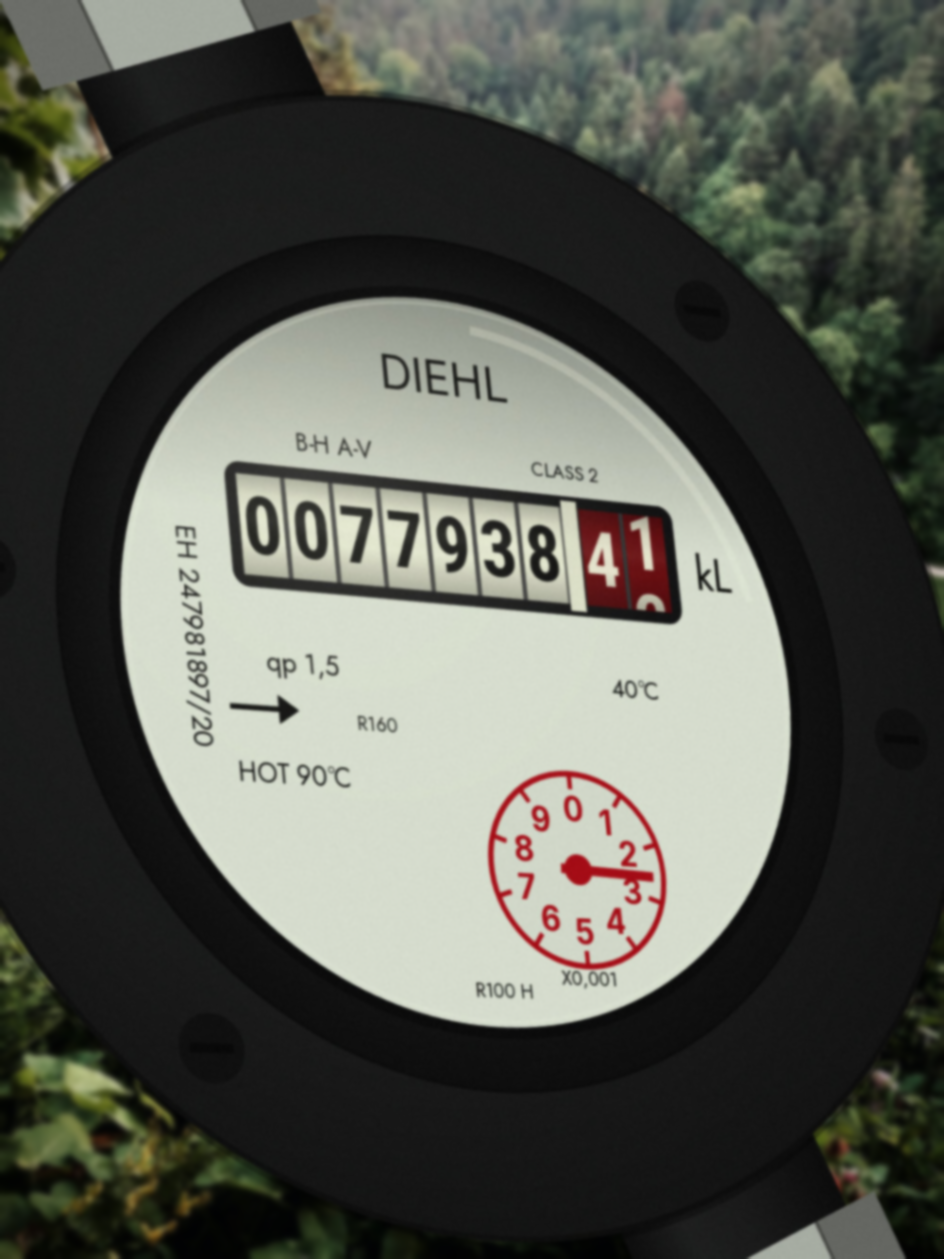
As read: 77938.412 kL
